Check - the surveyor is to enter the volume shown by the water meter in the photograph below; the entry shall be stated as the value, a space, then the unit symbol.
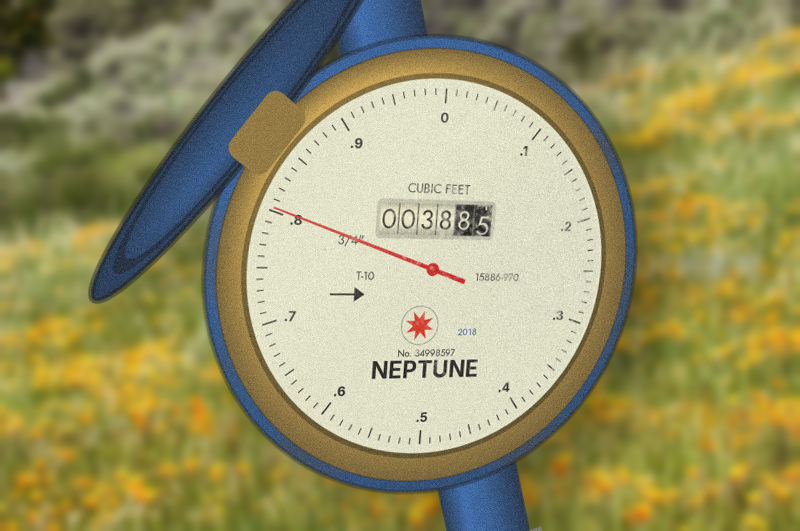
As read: 3884.80 ft³
